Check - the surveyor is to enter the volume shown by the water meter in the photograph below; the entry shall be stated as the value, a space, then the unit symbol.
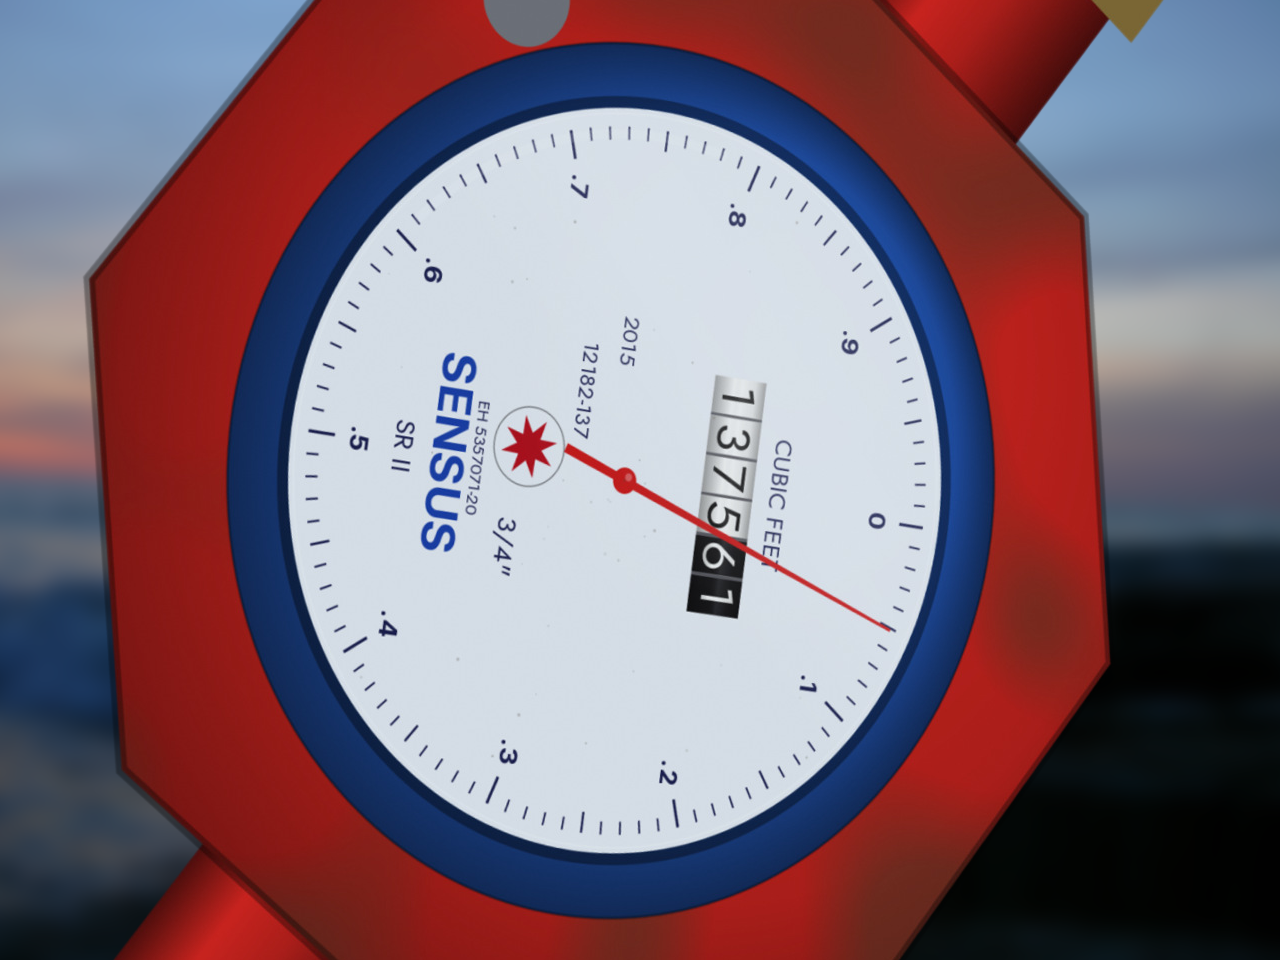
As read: 137561.05 ft³
